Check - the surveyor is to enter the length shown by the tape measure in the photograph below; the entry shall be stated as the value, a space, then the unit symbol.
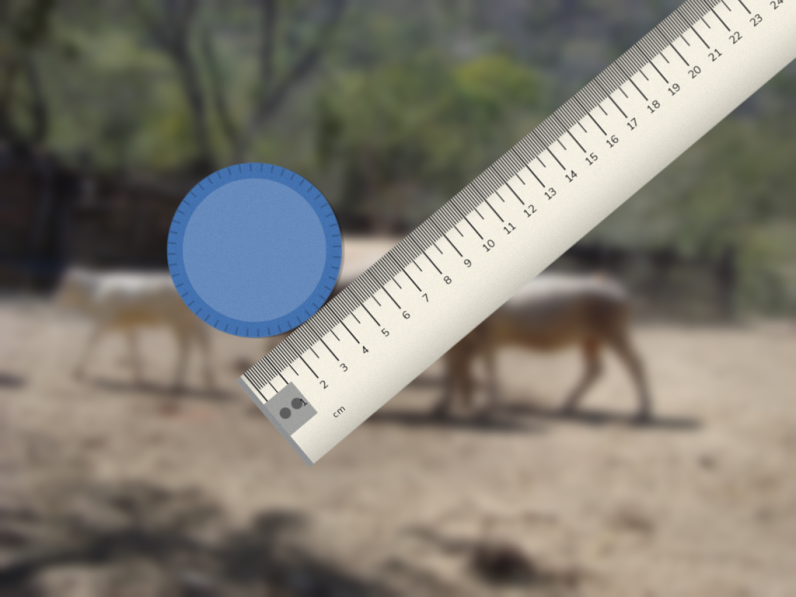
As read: 6.5 cm
